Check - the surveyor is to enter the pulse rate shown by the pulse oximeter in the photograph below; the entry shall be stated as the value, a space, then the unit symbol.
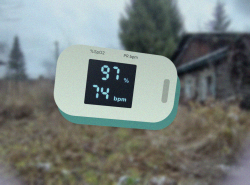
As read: 74 bpm
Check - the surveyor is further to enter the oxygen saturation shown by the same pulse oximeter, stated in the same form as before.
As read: 97 %
